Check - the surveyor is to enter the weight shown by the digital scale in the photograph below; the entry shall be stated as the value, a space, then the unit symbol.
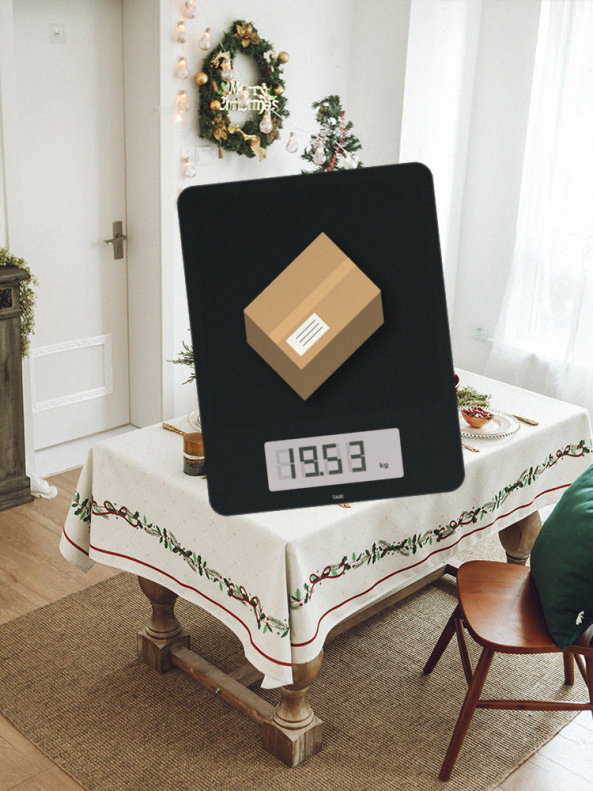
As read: 19.53 kg
